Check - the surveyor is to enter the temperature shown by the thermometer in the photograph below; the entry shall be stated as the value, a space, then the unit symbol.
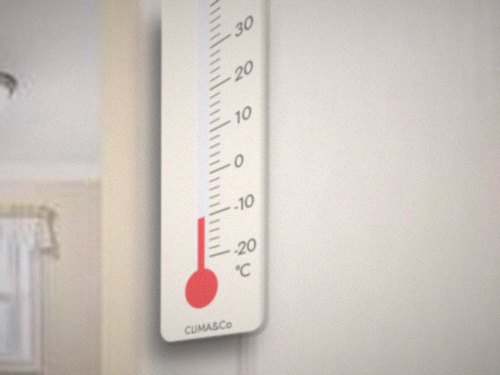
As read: -10 °C
